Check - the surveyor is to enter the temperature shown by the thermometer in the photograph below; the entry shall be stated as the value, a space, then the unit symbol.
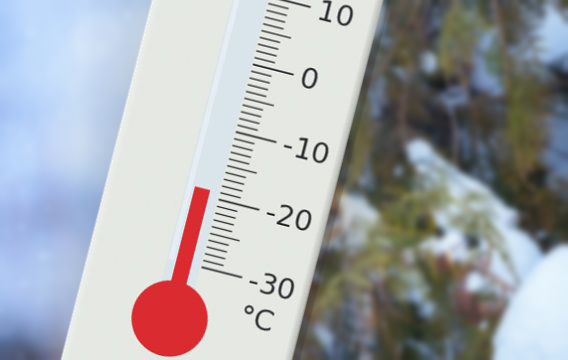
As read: -19 °C
